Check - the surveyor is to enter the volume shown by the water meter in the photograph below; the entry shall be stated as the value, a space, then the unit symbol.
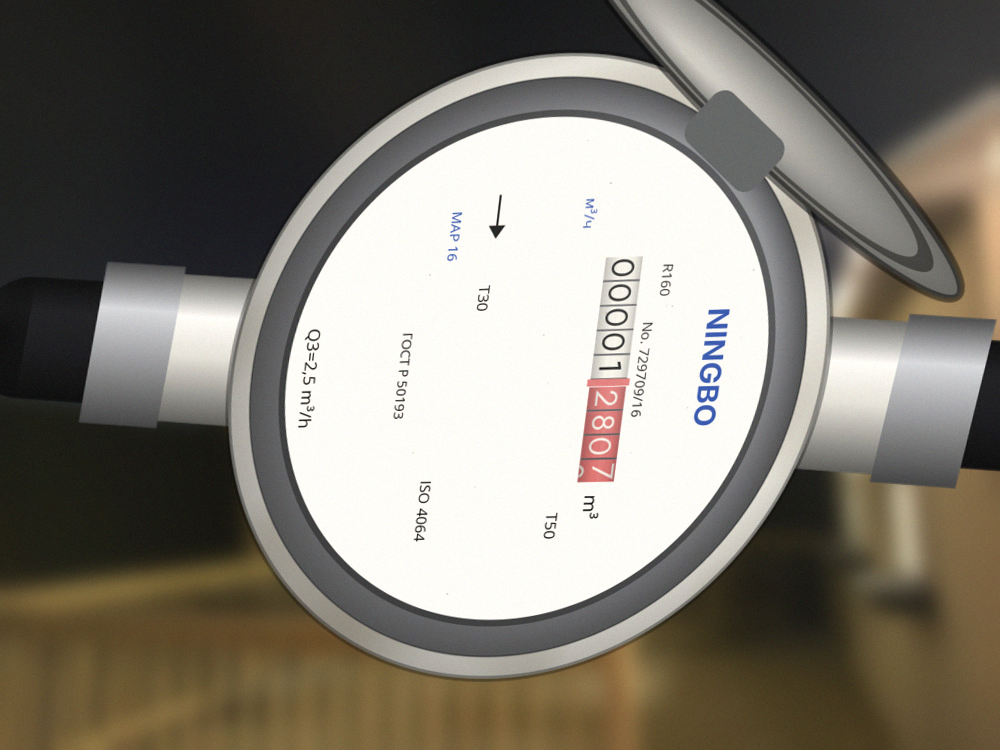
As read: 1.2807 m³
